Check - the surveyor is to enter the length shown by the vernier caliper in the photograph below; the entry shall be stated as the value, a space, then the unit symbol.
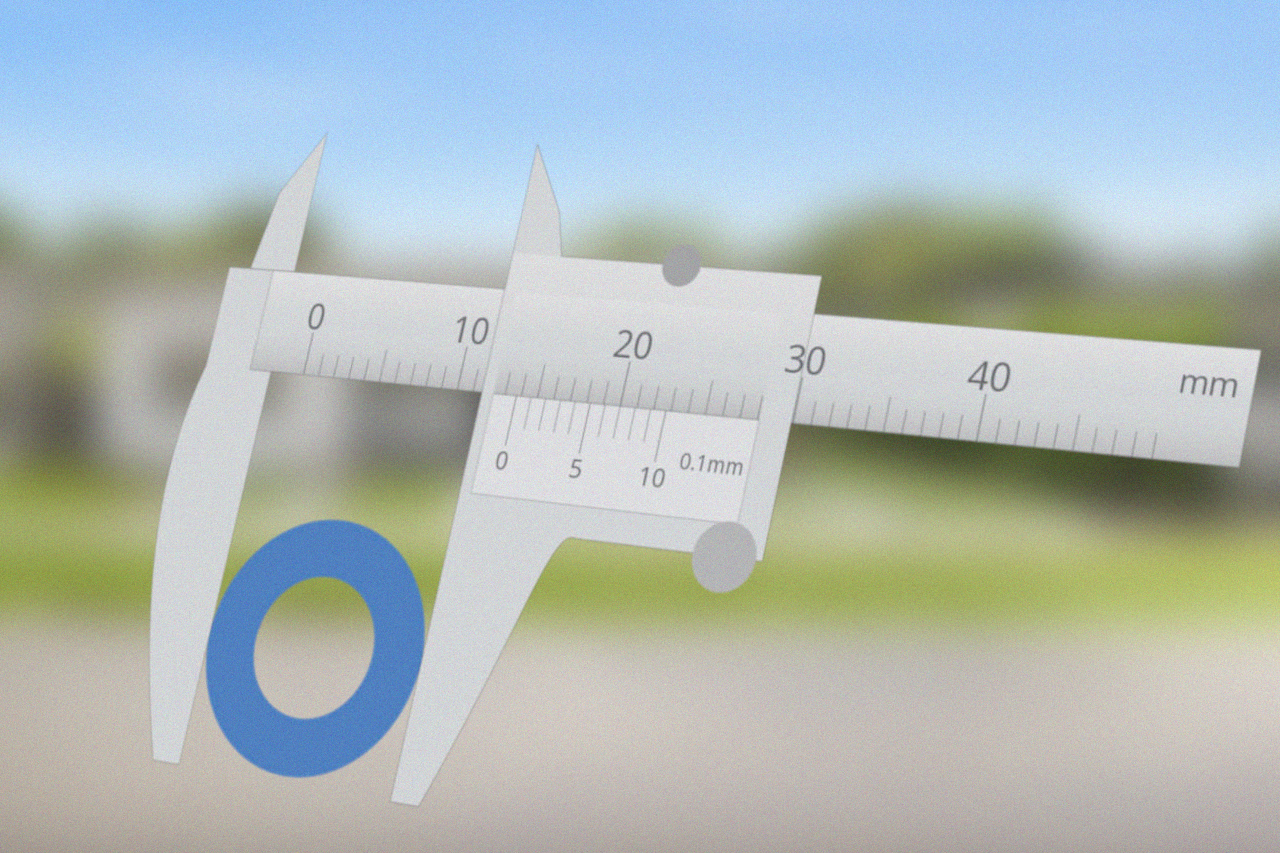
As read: 13.7 mm
